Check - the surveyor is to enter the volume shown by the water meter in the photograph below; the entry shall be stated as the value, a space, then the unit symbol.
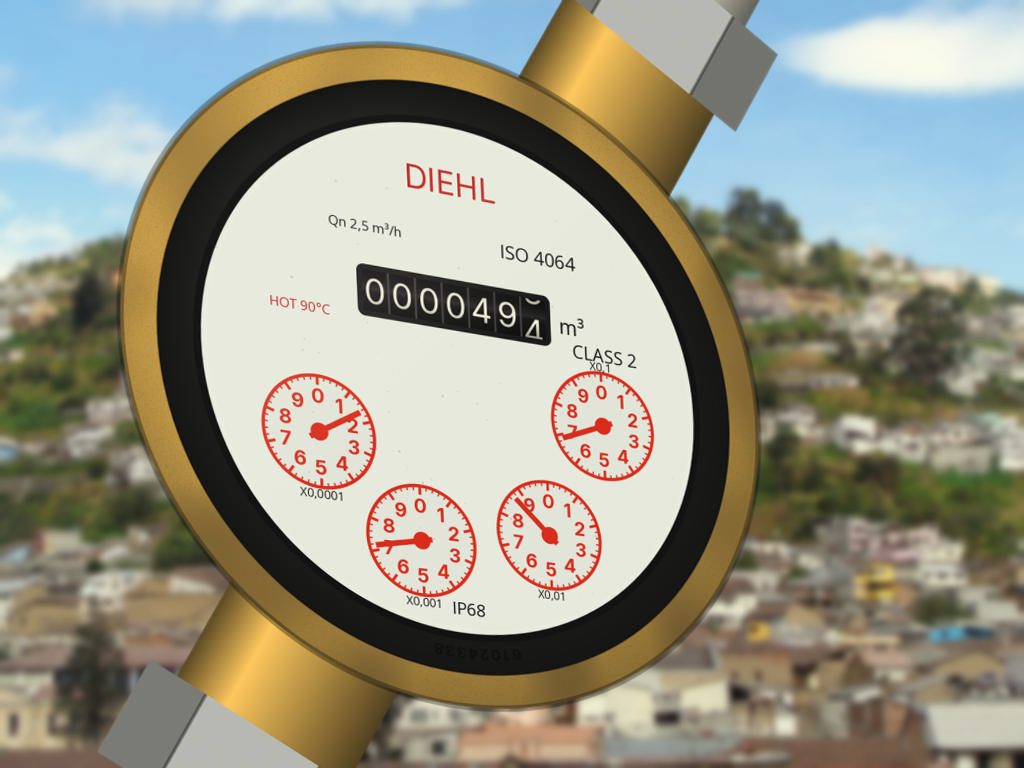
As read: 493.6871 m³
